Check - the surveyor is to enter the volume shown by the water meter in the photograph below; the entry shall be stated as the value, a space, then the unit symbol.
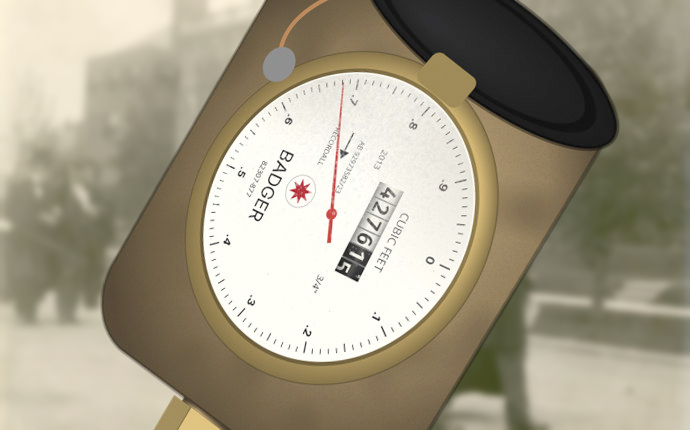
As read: 427614.68 ft³
